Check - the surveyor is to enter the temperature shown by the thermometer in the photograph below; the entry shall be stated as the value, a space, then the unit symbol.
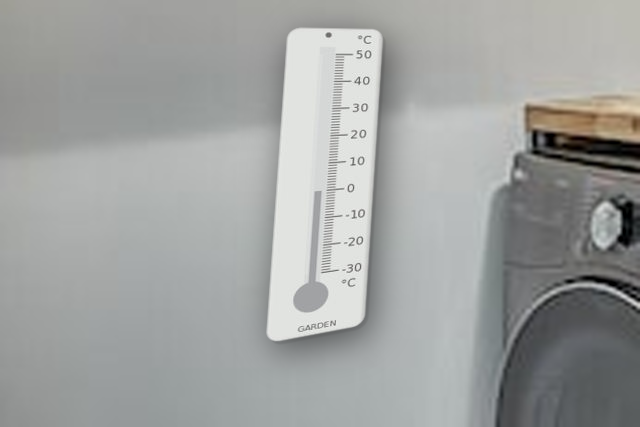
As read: 0 °C
